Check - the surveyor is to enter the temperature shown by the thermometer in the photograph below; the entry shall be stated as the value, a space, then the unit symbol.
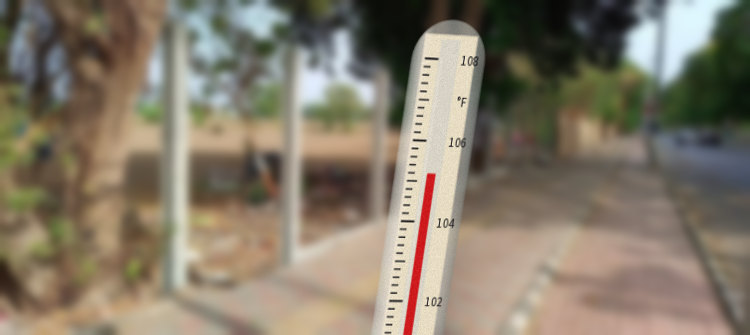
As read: 105.2 °F
